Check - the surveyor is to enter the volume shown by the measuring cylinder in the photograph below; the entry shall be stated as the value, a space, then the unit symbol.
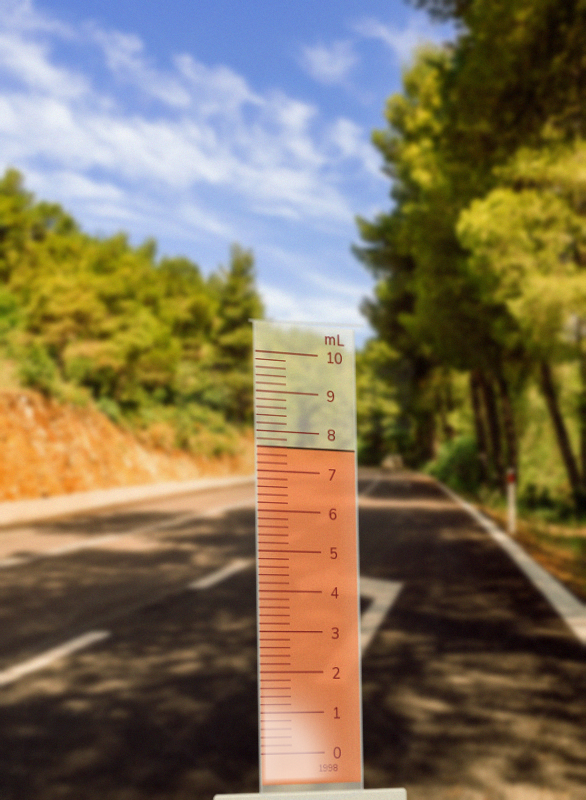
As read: 7.6 mL
